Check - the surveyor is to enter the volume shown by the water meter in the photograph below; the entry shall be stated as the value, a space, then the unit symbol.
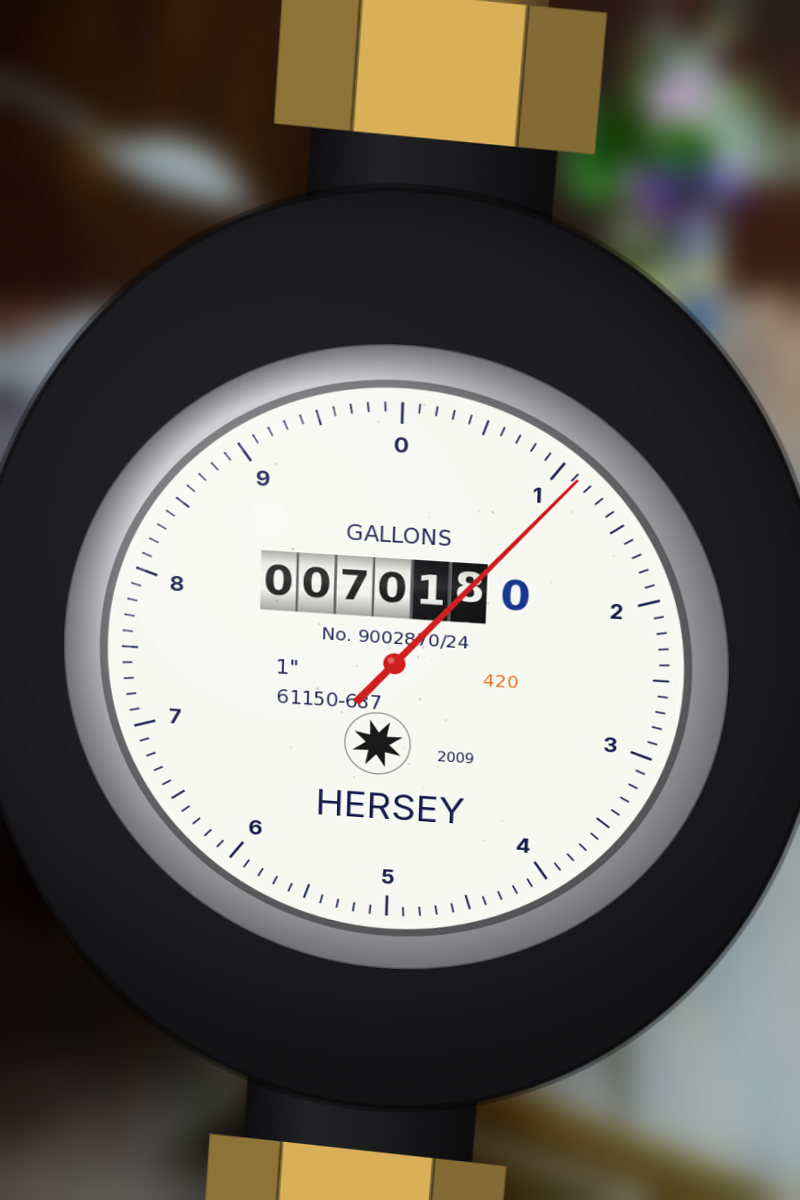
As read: 70181.1 gal
